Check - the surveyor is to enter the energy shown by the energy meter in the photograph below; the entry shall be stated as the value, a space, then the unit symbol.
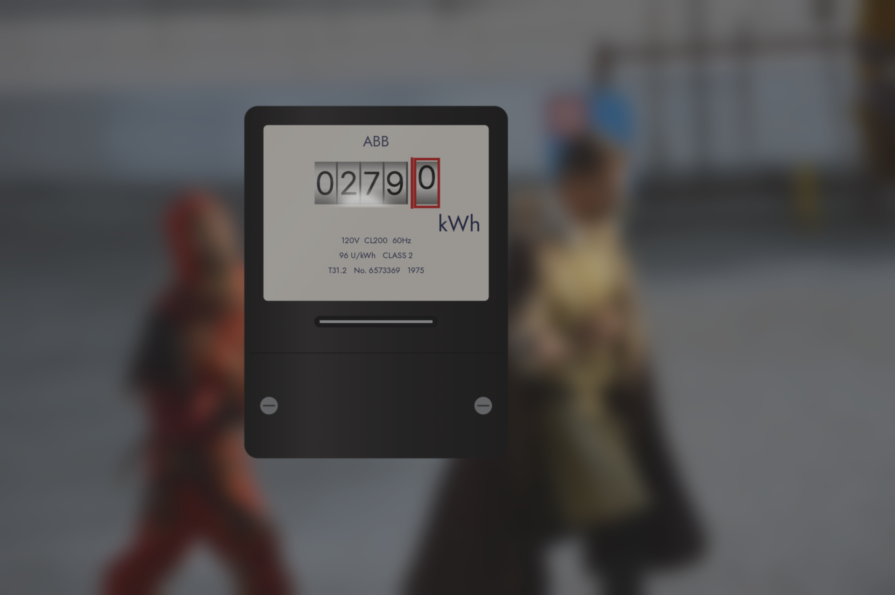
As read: 279.0 kWh
